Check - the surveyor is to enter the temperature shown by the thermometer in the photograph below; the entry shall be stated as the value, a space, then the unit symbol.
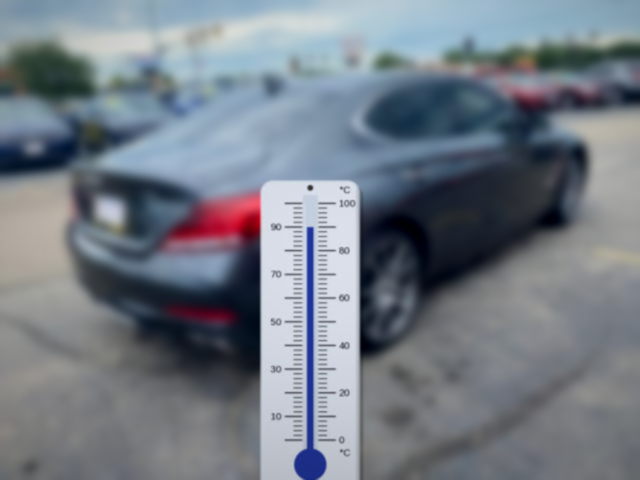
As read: 90 °C
